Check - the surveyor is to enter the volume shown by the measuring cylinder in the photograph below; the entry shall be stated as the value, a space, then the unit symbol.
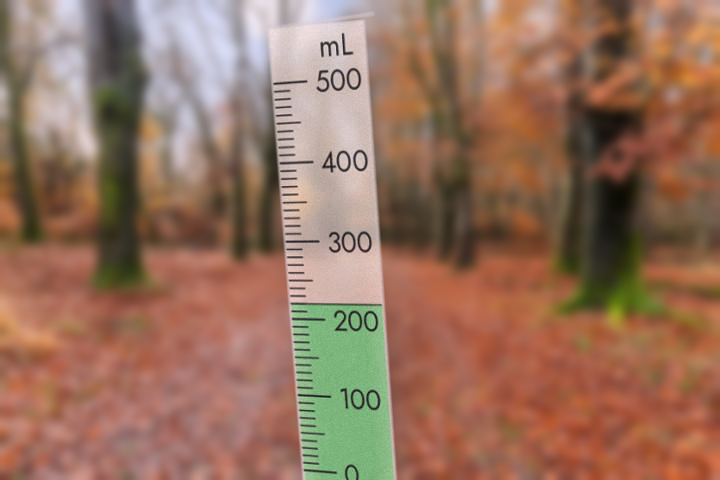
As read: 220 mL
